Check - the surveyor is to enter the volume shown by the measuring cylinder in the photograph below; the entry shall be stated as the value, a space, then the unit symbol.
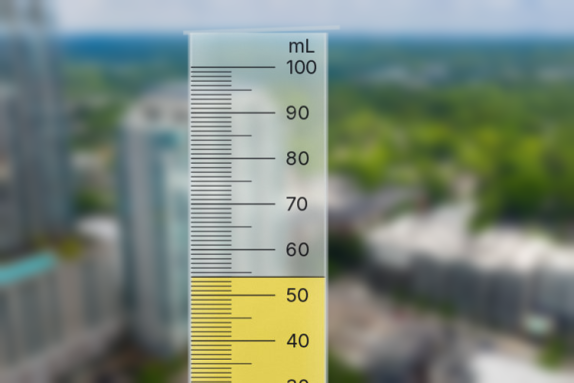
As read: 54 mL
